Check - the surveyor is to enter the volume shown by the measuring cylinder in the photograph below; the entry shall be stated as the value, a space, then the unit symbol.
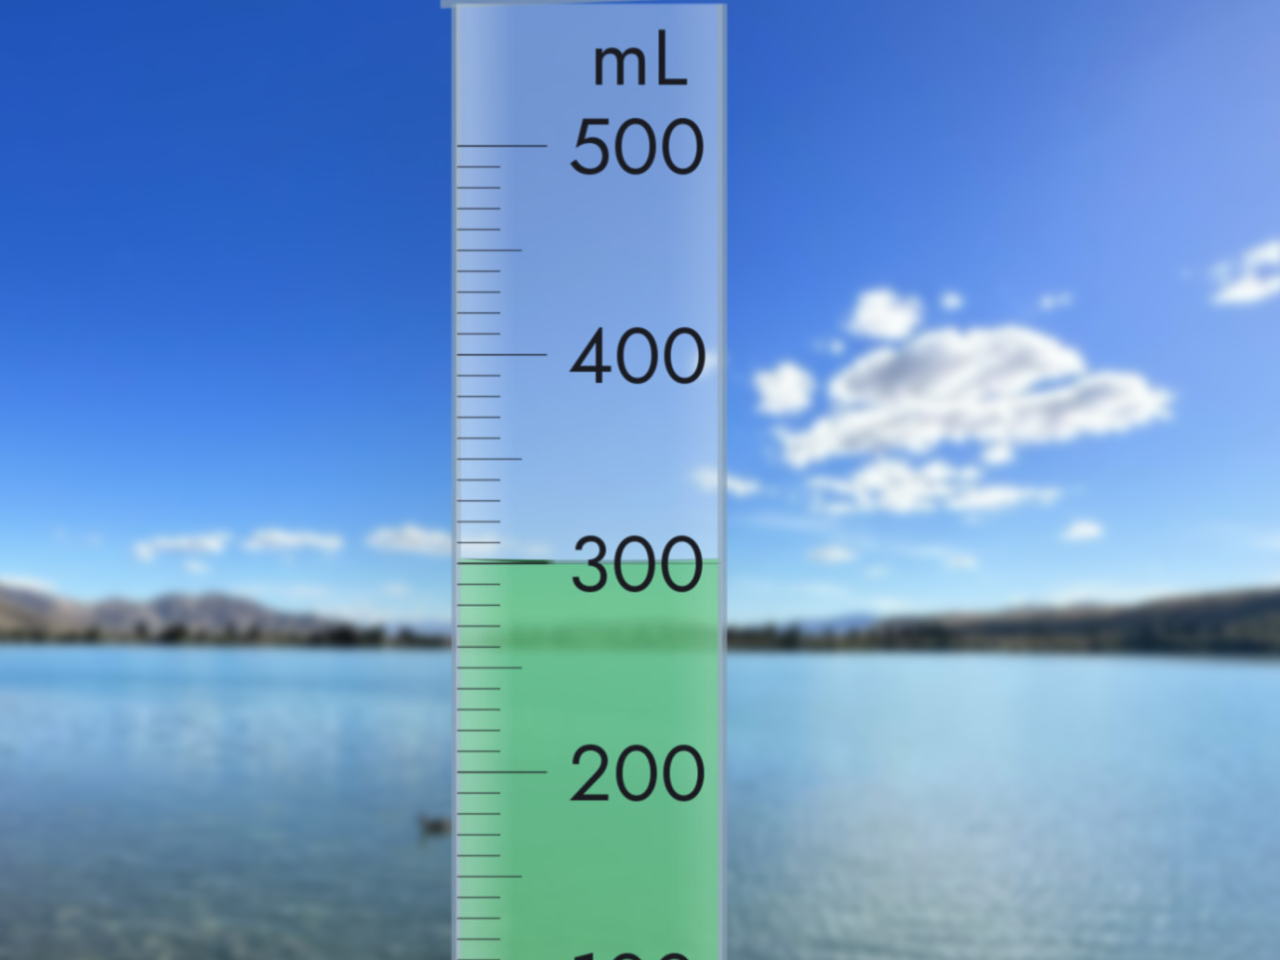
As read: 300 mL
